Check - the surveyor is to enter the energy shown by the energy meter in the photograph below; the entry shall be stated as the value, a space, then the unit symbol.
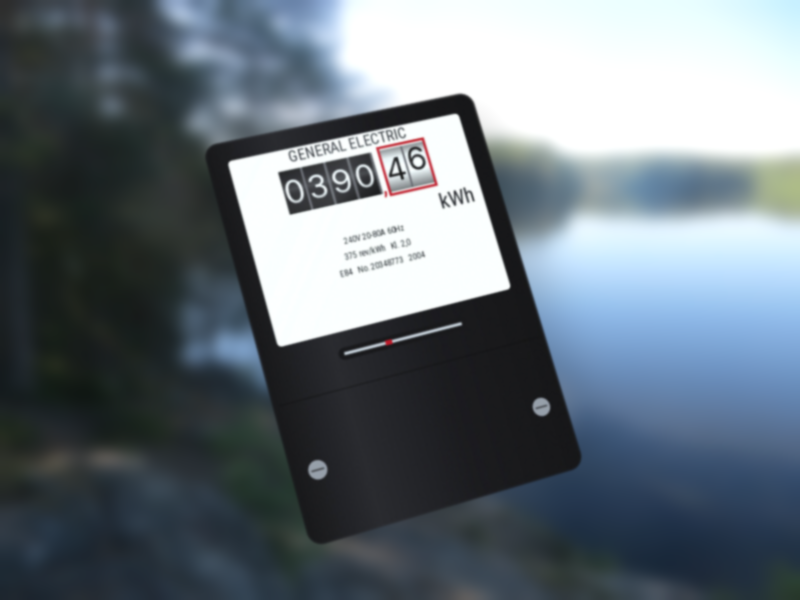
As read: 390.46 kWh
